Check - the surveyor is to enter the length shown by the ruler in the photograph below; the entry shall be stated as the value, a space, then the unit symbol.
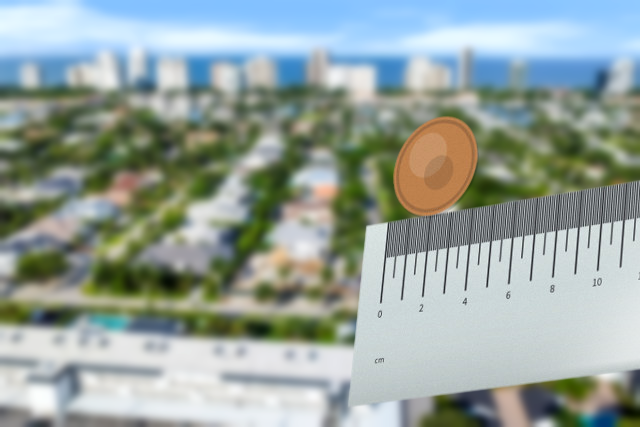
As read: 4 cm
